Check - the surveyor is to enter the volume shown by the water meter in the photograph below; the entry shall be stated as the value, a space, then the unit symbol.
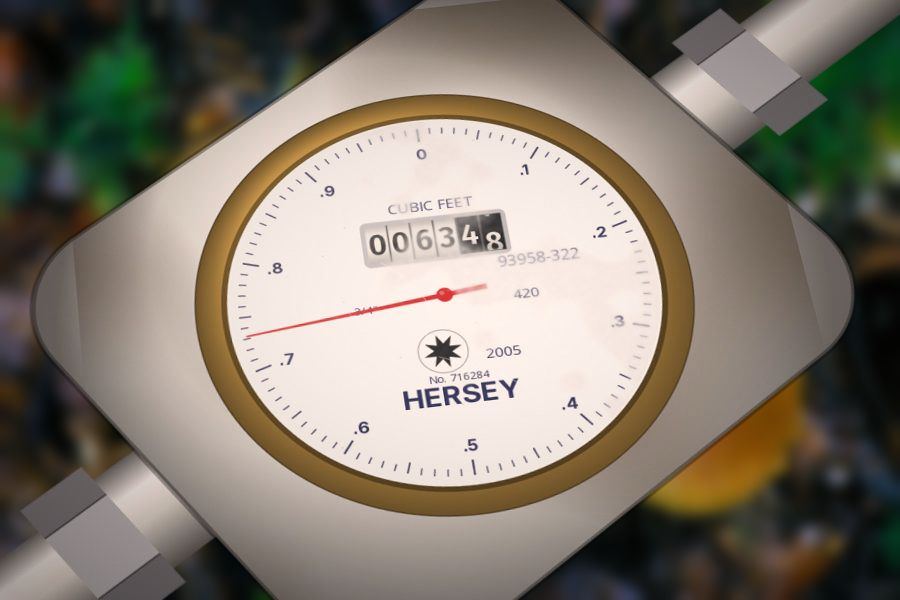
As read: 6347.73 ft³
